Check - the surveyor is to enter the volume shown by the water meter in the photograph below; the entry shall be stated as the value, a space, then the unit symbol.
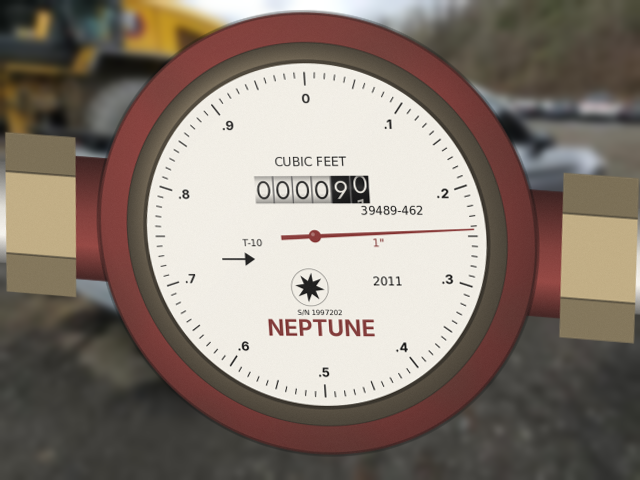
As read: 90.24 ft³
